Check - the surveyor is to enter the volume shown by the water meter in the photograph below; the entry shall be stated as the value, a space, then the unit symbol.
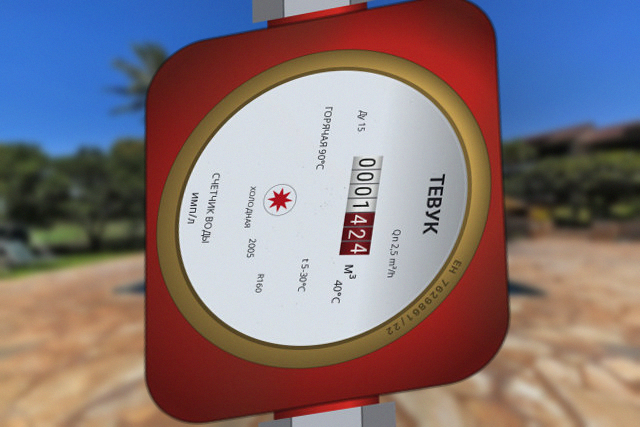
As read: 1.424 m³
